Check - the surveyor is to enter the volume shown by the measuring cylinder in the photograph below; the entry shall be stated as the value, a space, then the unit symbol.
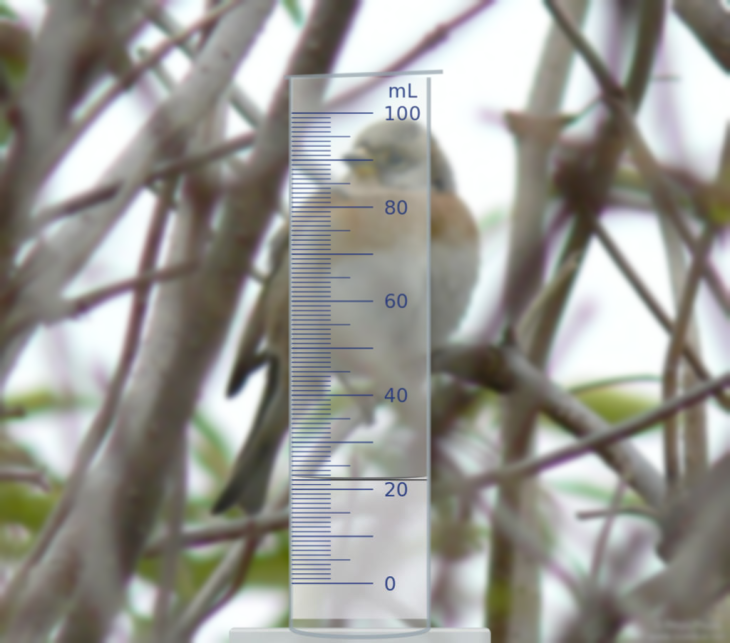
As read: 22 mL
